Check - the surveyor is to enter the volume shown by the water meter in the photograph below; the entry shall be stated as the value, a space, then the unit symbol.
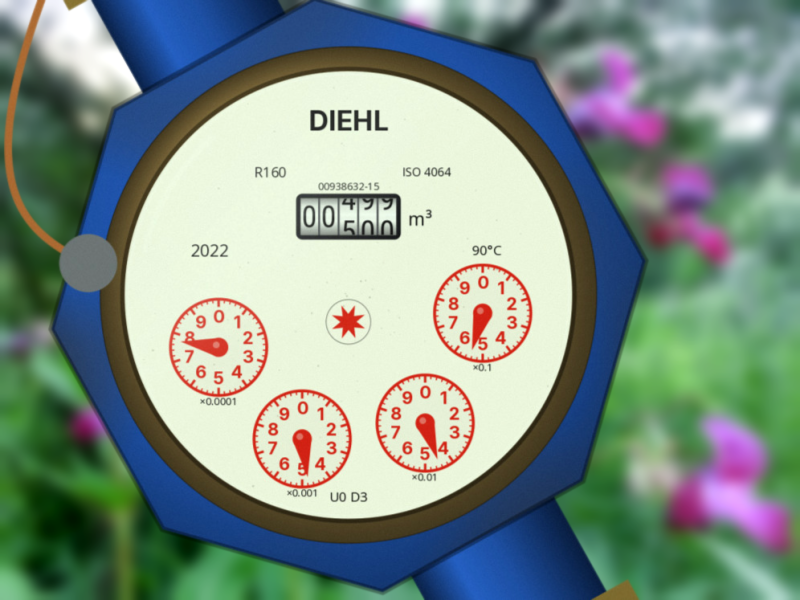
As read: 499.5447 m³
